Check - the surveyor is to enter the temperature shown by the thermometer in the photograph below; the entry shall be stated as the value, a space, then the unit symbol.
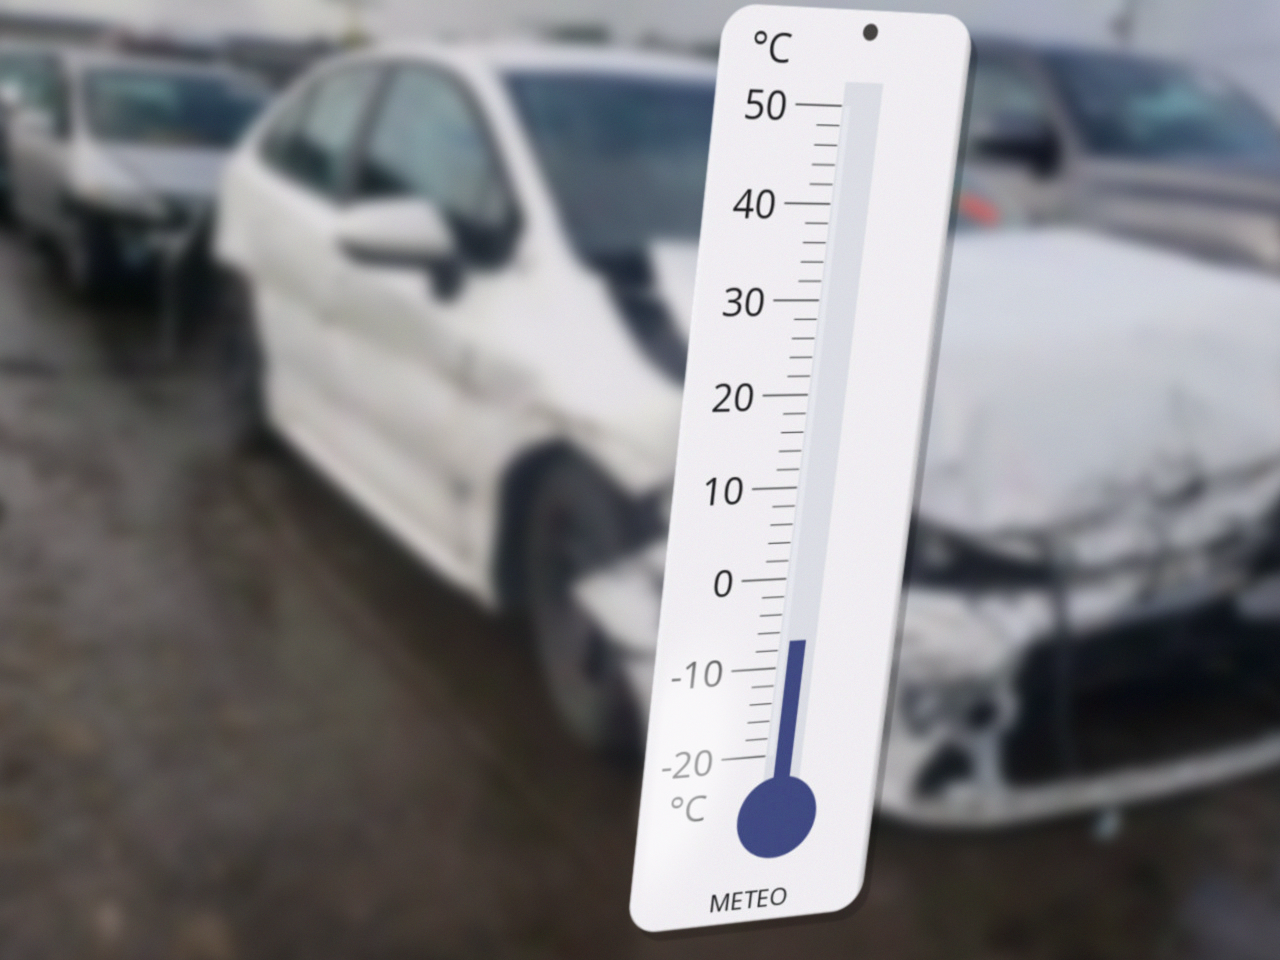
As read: -7 °C
